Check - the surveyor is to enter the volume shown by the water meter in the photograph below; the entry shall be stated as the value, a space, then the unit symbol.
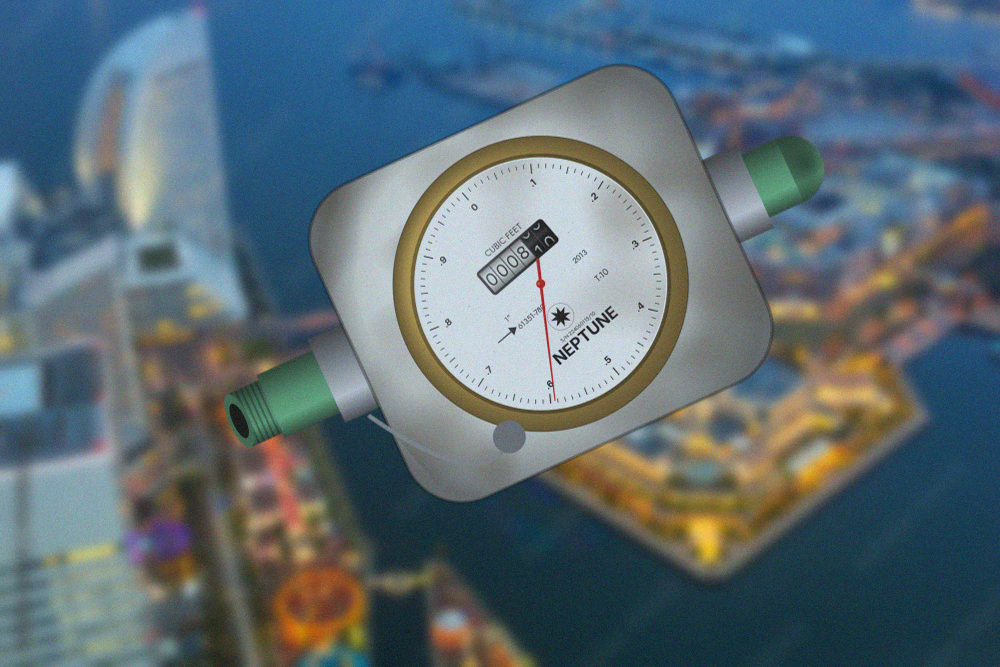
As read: 809.59 ft³
